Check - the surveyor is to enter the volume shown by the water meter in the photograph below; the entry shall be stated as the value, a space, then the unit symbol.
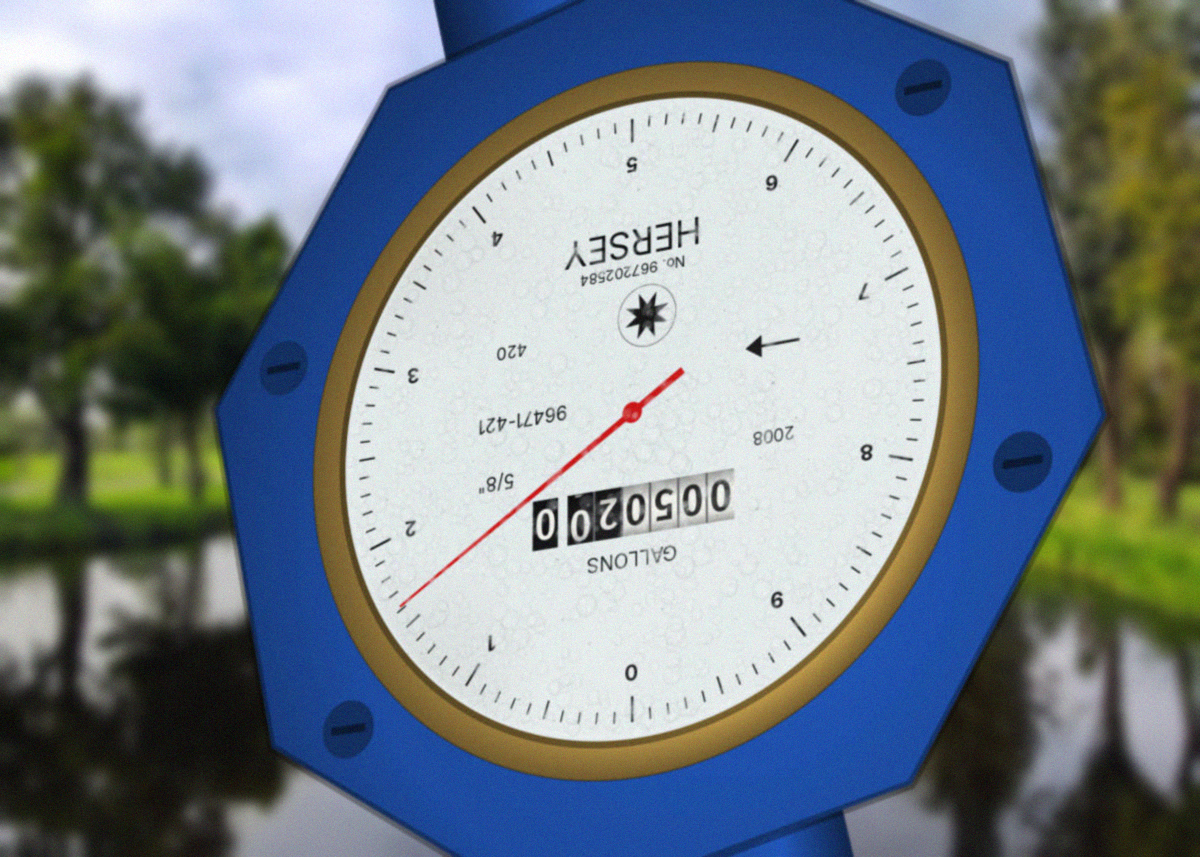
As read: 50201.6 gal
